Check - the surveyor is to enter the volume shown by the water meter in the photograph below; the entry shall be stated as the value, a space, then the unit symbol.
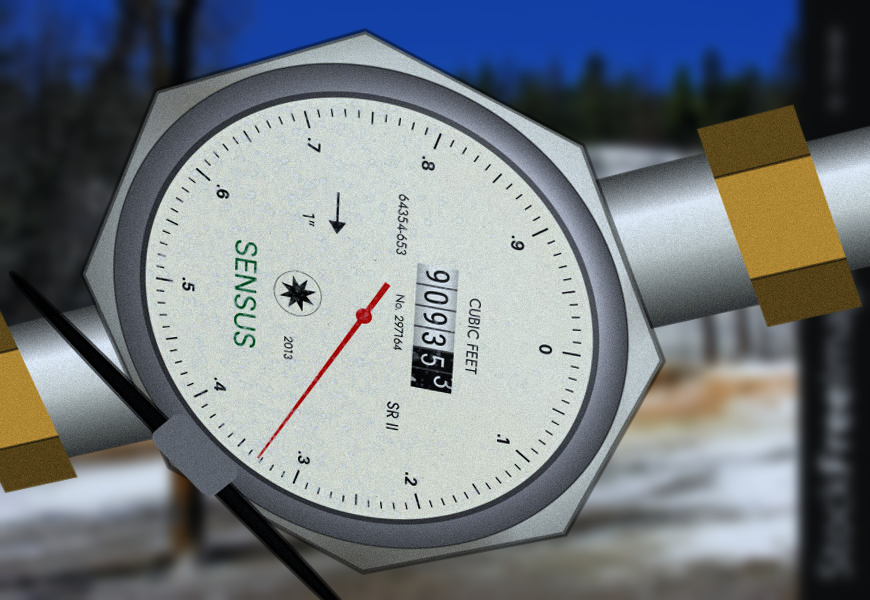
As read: 909353.33 ft³
